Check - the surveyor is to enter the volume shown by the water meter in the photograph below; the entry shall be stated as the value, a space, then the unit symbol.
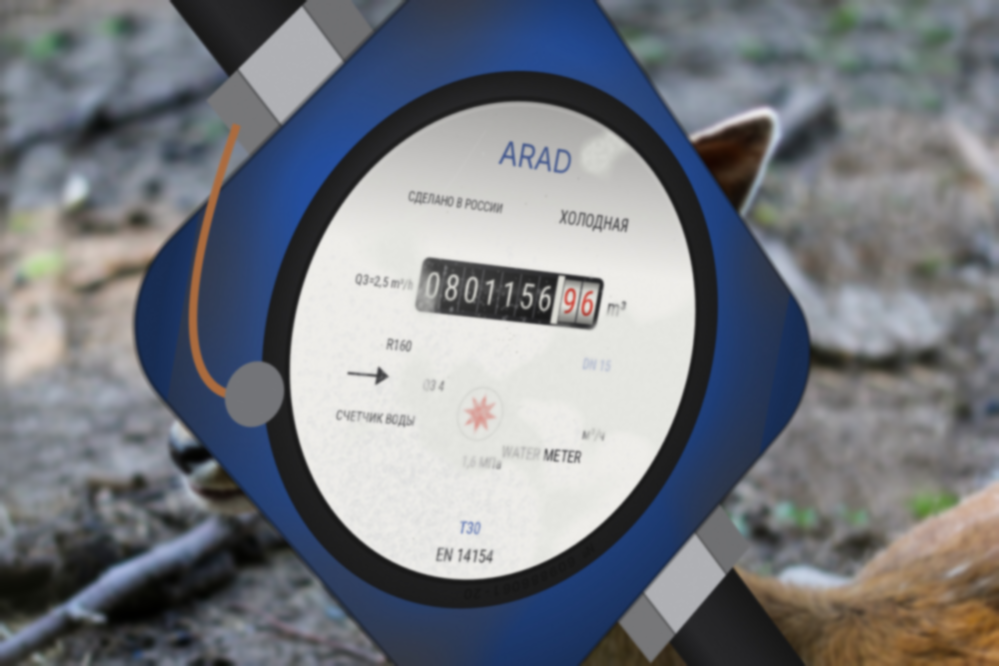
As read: 801156.96 m³
